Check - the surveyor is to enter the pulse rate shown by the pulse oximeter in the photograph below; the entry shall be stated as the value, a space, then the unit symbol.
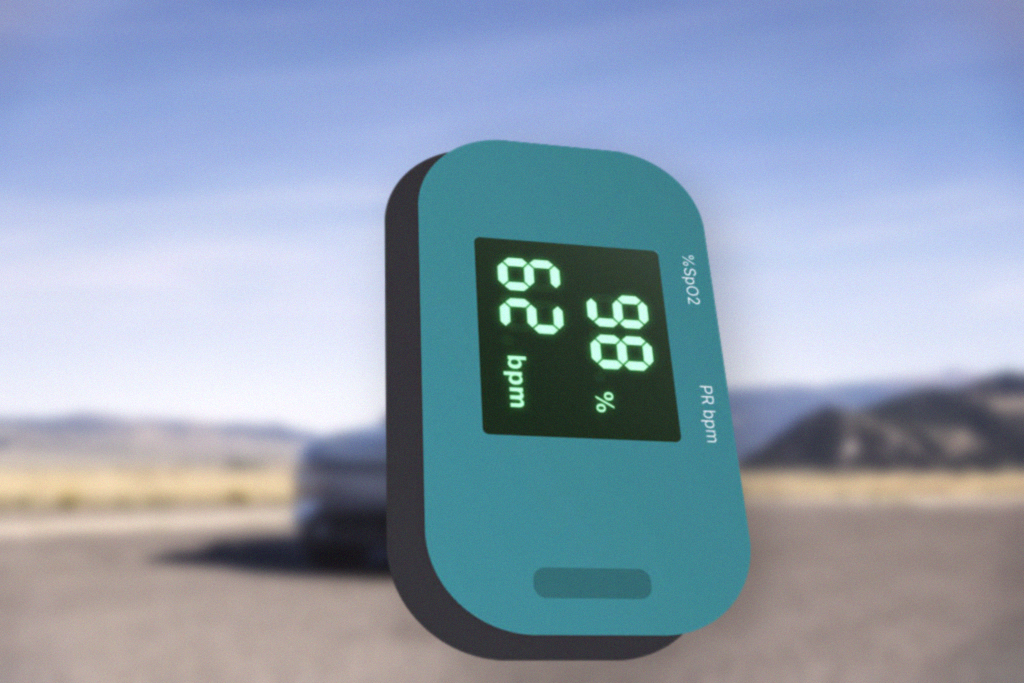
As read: 62 bpm
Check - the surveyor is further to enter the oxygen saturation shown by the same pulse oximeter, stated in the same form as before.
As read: 98 %
